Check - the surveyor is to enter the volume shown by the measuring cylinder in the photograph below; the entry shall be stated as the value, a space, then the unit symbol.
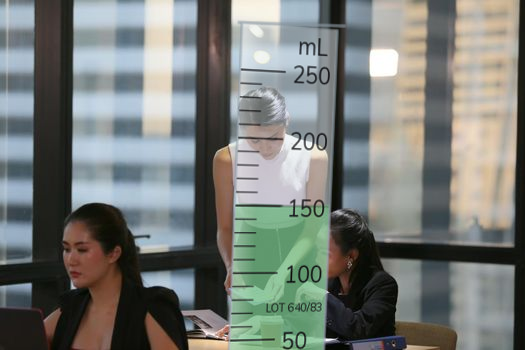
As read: 150 mL
